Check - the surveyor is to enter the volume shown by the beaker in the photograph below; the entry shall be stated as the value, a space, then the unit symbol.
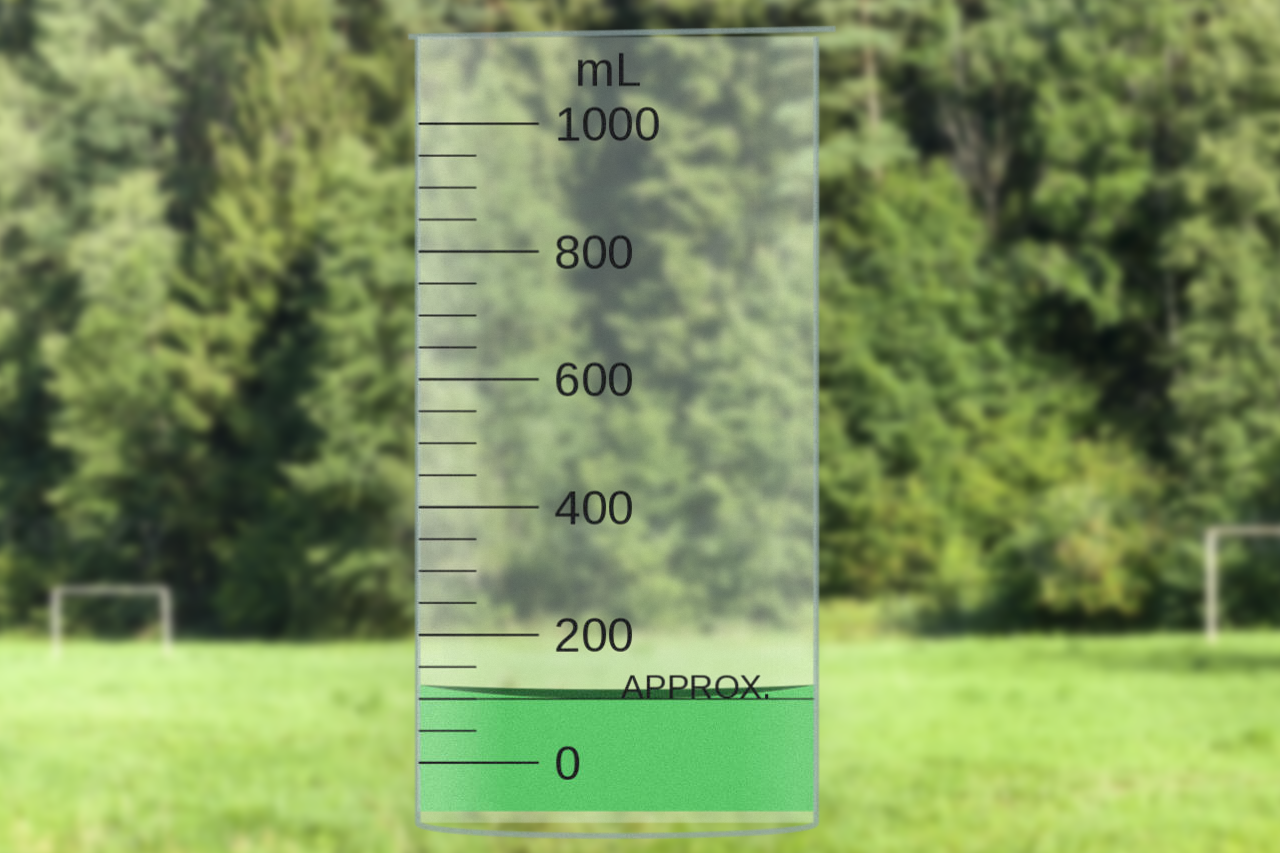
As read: 100 mL
